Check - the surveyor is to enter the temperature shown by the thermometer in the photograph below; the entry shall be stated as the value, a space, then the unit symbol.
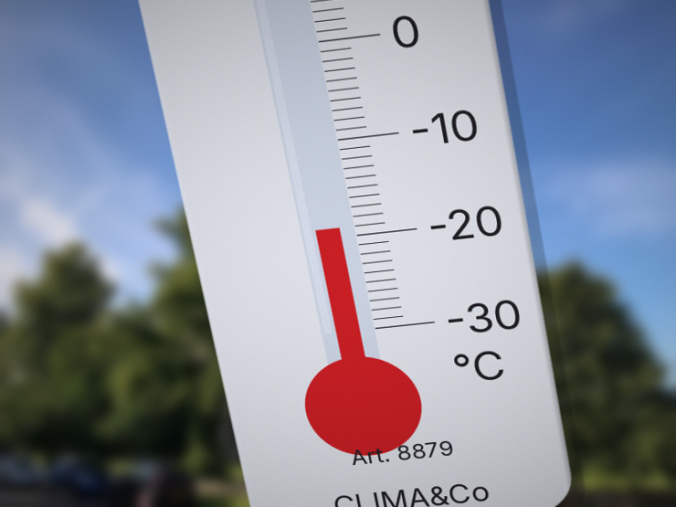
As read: -19 °C
